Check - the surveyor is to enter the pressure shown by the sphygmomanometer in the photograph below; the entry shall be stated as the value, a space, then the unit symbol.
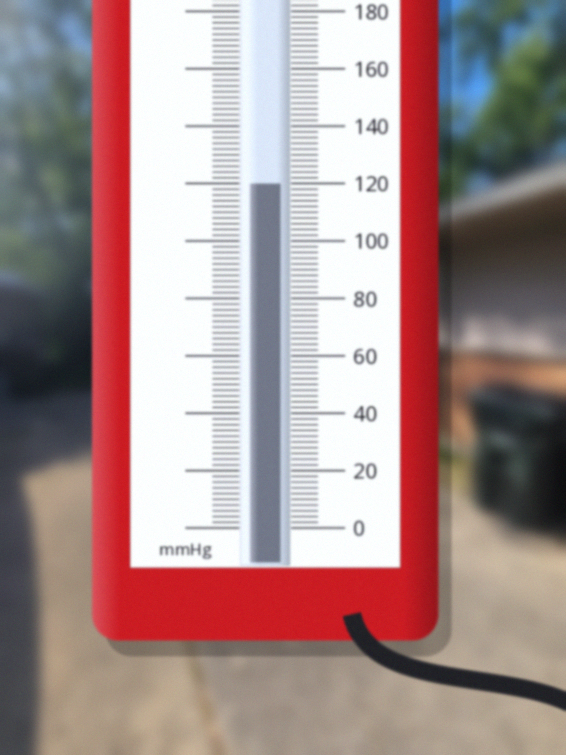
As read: 120 mmHg
